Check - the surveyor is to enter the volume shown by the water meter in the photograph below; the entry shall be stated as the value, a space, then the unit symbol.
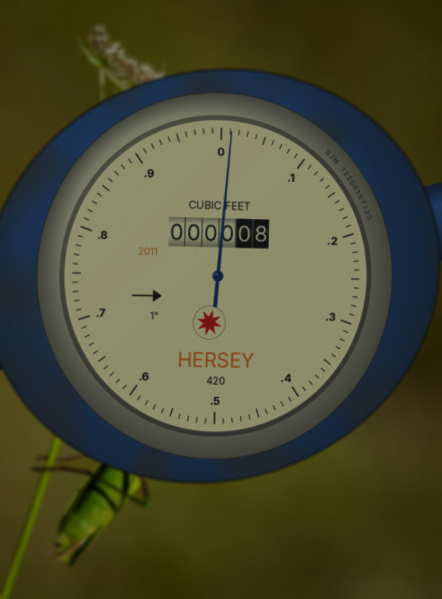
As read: 8.01 ft³
